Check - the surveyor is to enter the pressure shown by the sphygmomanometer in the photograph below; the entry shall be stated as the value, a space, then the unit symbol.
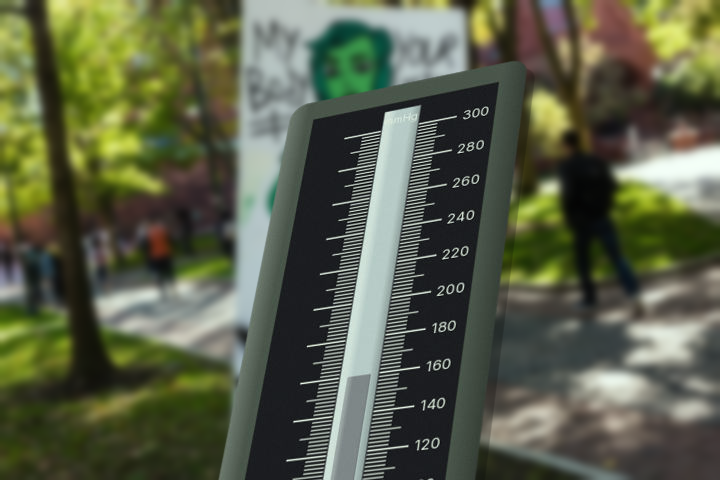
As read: 160 mmHg
